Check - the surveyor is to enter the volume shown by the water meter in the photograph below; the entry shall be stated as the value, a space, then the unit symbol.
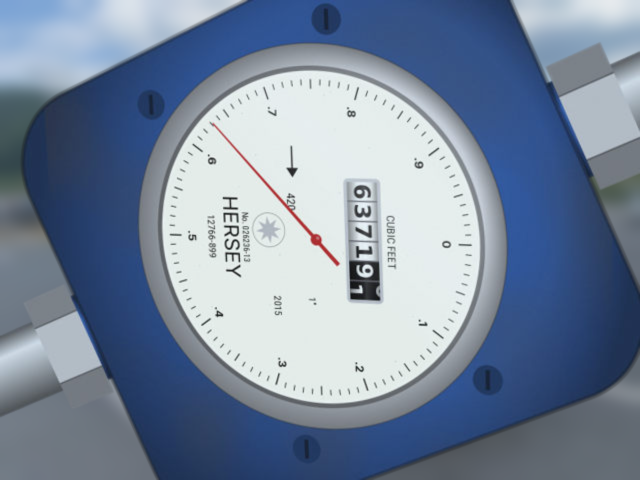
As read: 637190.63 ft³
